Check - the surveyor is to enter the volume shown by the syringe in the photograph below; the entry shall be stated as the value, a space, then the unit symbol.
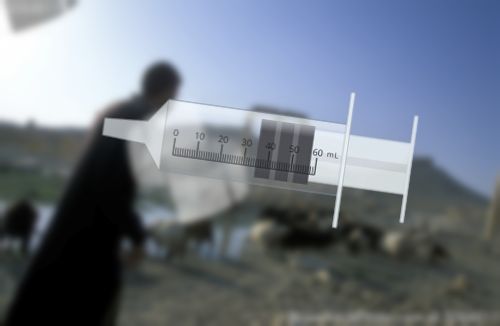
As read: 35 mL
